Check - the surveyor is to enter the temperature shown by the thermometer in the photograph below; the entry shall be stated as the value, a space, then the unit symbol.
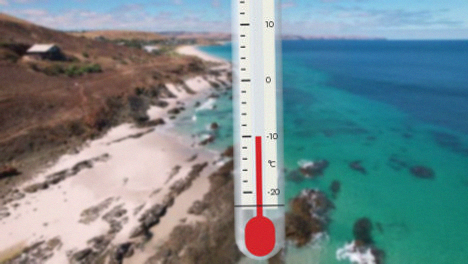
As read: -10 °C
